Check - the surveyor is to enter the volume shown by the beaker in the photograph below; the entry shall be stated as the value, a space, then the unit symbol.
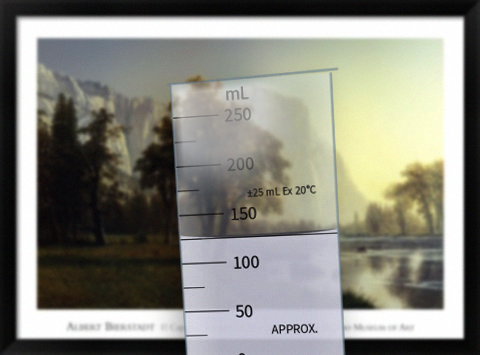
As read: 125 mL
